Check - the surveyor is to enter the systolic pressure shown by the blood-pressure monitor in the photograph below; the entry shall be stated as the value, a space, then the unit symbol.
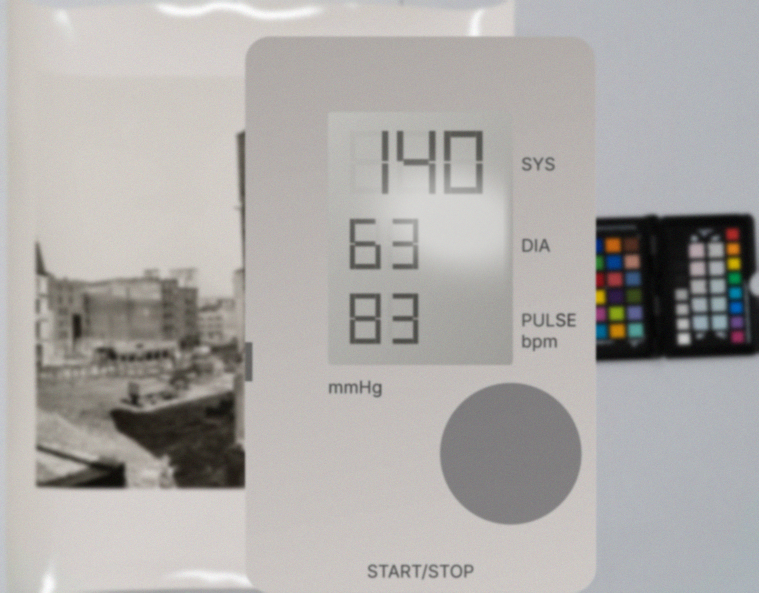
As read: 140 mmHg
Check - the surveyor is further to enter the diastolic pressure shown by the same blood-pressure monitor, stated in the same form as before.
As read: 63 mmHg
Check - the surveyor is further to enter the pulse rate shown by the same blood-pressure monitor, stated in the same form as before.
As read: 83 bpm
